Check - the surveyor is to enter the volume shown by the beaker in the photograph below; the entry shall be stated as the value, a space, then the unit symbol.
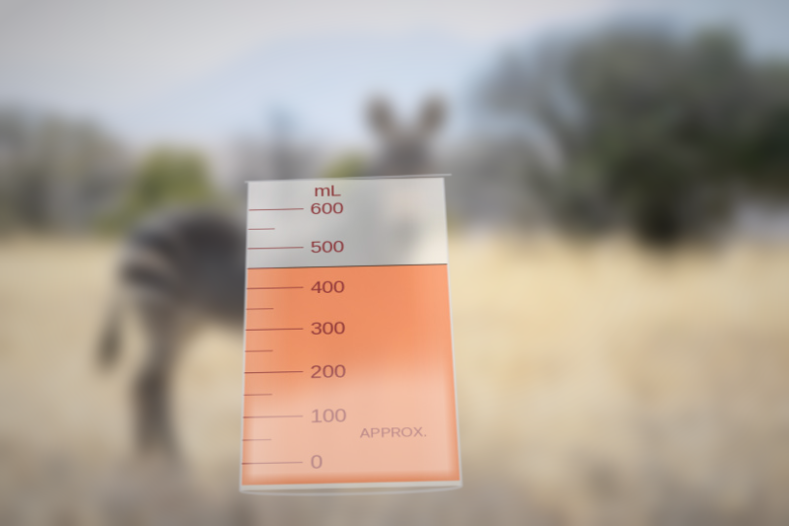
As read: 450 mL
